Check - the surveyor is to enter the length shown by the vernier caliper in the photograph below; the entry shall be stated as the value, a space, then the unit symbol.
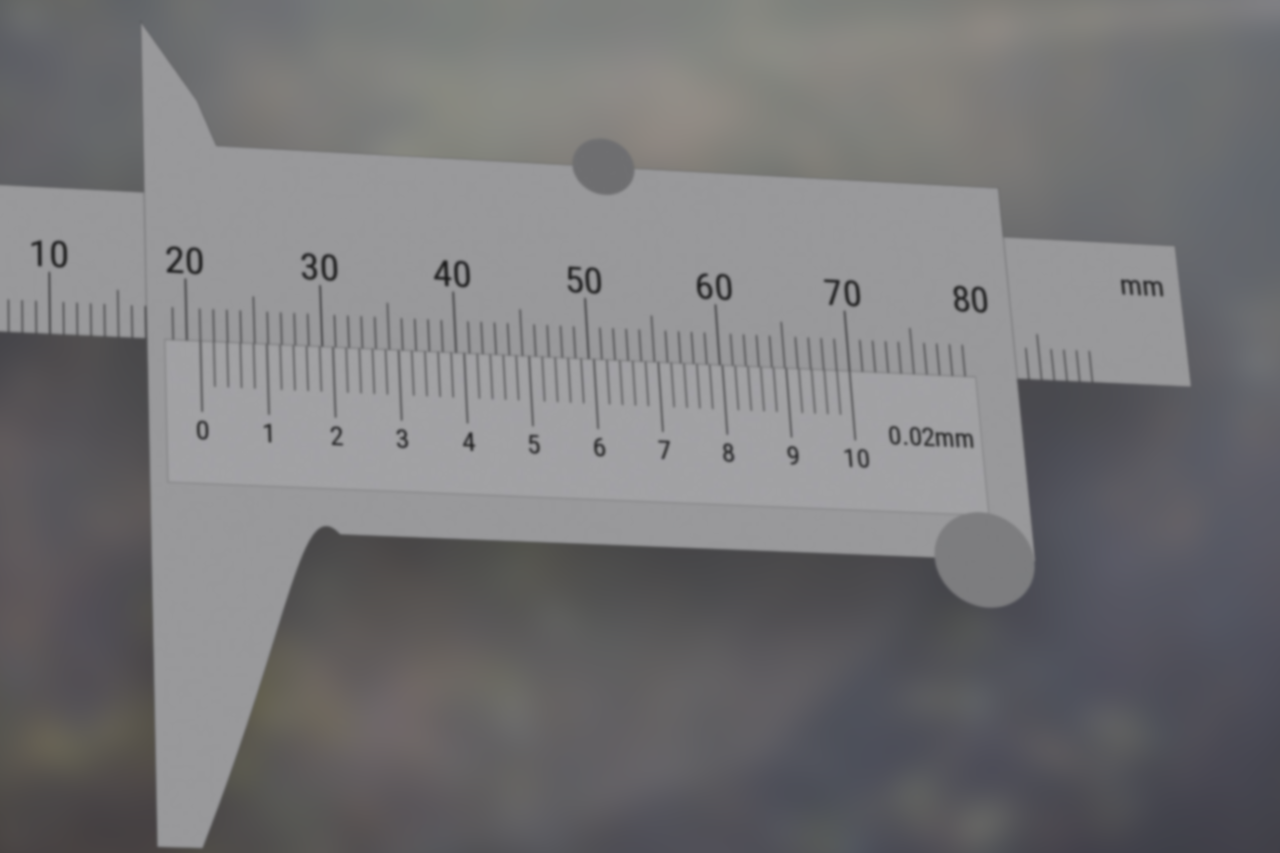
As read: 21.0 mm
